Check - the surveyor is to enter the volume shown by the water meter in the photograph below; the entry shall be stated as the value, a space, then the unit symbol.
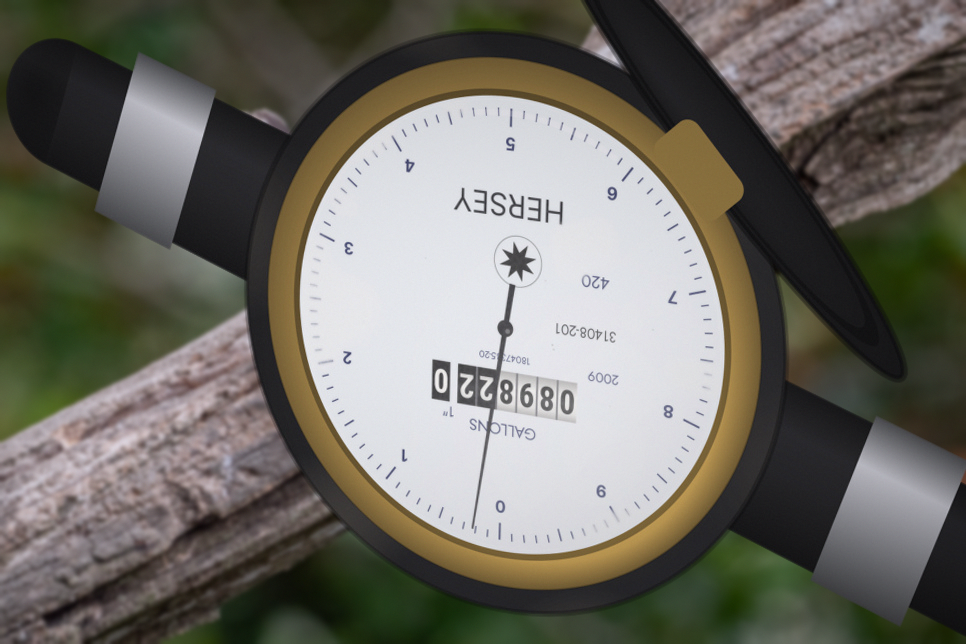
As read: 898220.2 gal
